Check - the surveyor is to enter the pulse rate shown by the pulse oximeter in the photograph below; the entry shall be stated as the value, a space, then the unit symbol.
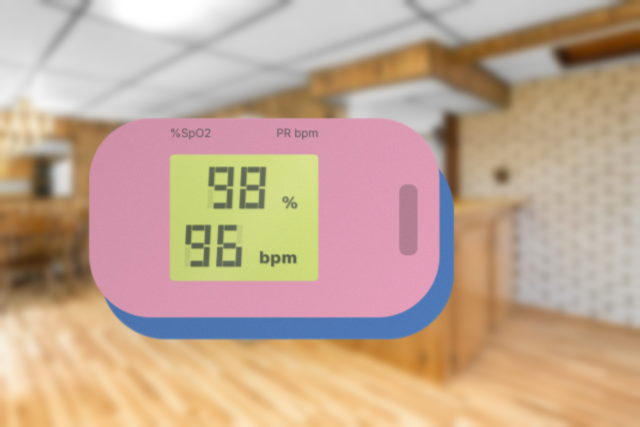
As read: 96 bpm
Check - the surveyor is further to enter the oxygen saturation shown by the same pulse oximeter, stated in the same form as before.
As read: 98 %
